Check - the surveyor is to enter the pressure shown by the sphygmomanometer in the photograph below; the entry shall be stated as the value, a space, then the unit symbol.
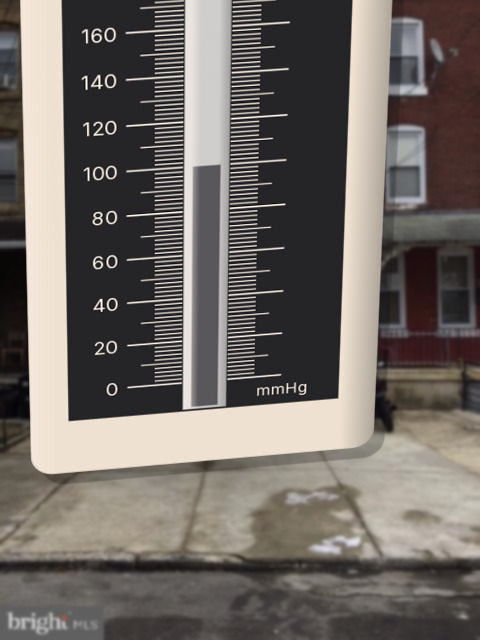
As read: 100 mmHg
